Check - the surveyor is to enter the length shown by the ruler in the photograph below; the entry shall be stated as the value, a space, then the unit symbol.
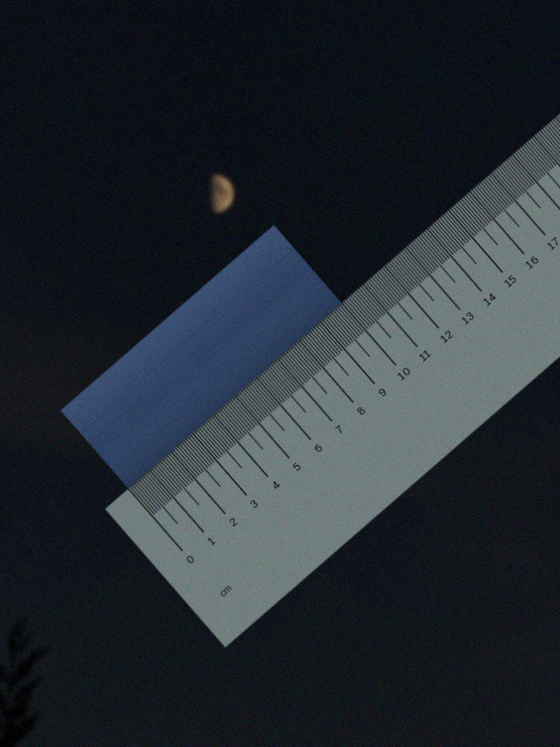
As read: 10 cm
